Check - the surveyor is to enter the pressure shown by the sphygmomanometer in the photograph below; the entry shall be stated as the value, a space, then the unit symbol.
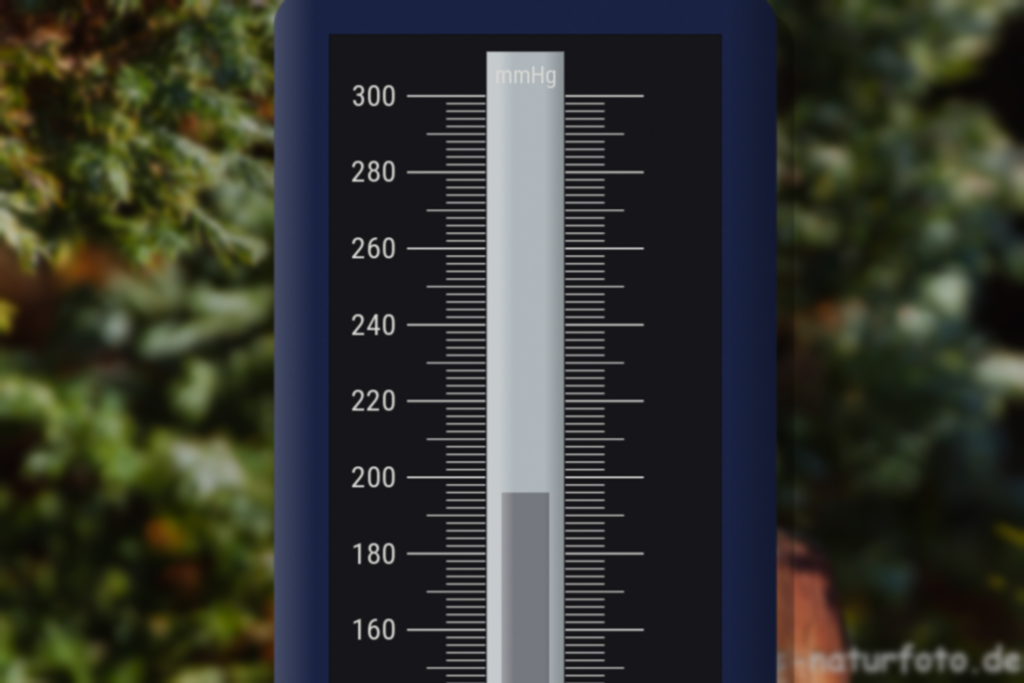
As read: 196 mmHg
